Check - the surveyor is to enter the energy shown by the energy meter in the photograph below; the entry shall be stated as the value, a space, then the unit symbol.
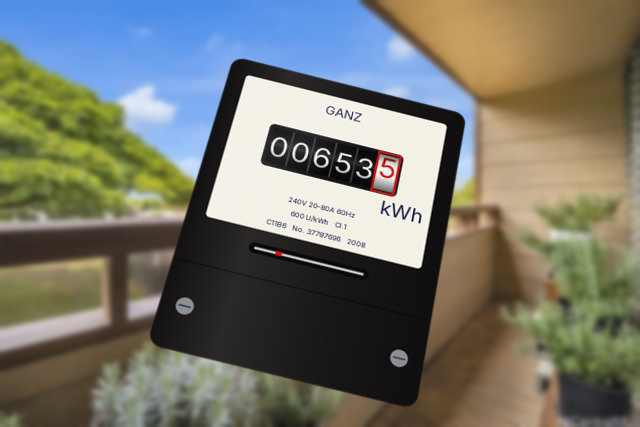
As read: 653.5 kWh
